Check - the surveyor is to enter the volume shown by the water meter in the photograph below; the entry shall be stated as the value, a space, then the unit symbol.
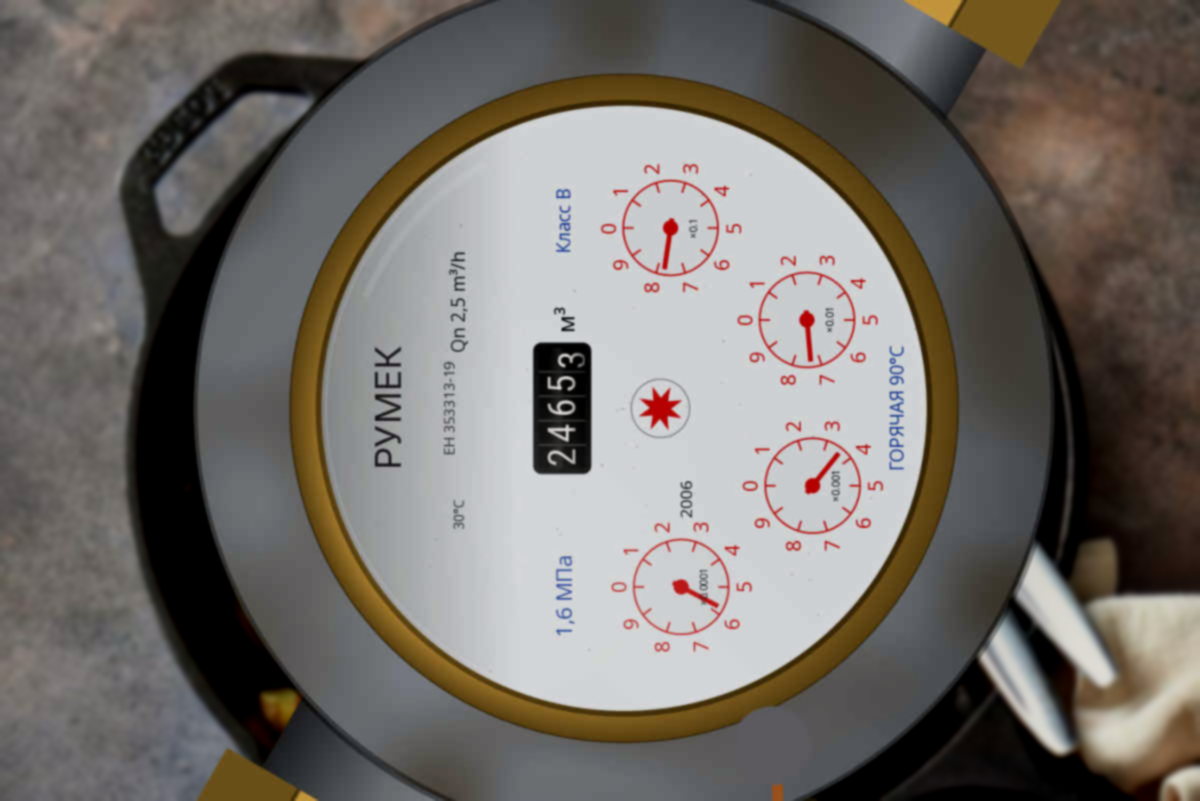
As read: 24652.7735 m³
